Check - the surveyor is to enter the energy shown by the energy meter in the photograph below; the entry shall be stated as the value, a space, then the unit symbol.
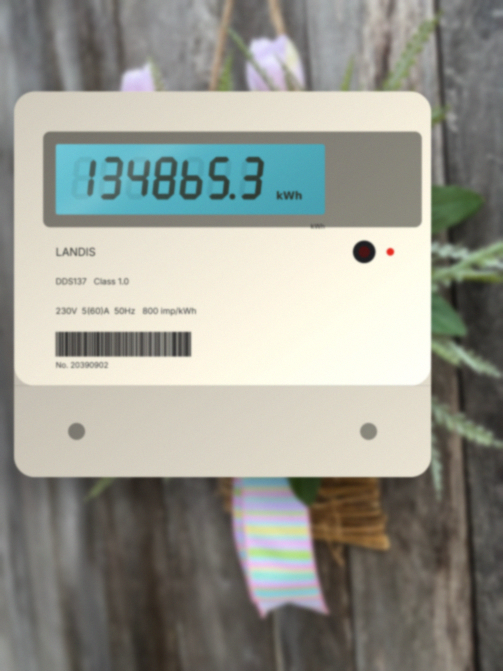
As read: 134865.3 kWh
